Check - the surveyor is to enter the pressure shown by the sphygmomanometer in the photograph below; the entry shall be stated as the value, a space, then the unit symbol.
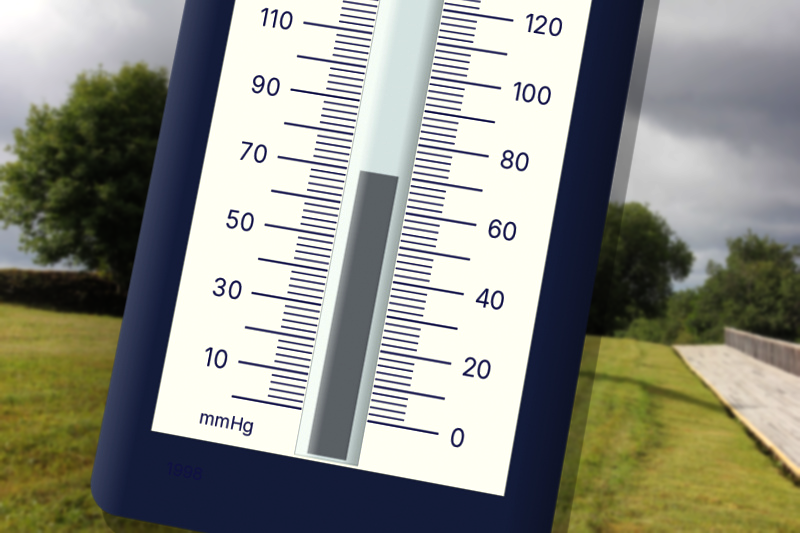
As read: 70 mmHg
